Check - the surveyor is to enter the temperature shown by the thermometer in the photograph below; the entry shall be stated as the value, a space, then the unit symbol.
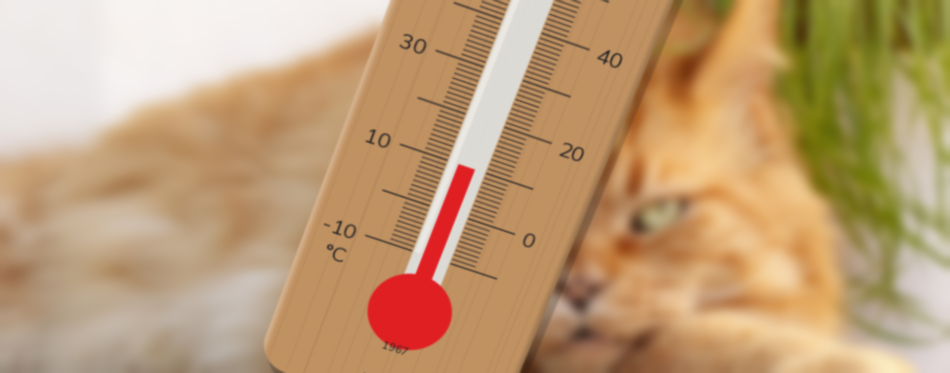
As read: 10 °C
